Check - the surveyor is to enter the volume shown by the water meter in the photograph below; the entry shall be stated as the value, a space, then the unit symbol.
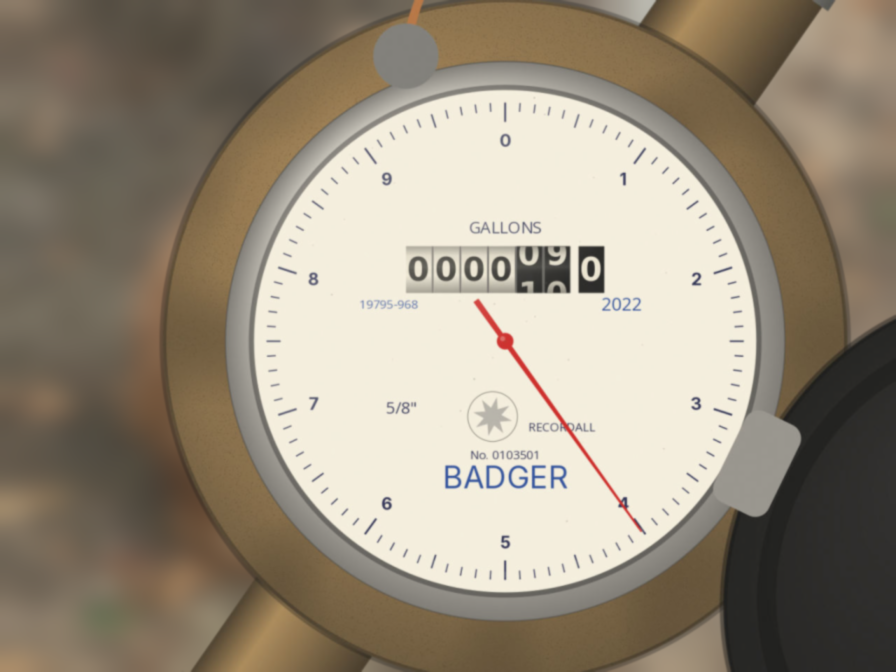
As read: 94.0 gal
